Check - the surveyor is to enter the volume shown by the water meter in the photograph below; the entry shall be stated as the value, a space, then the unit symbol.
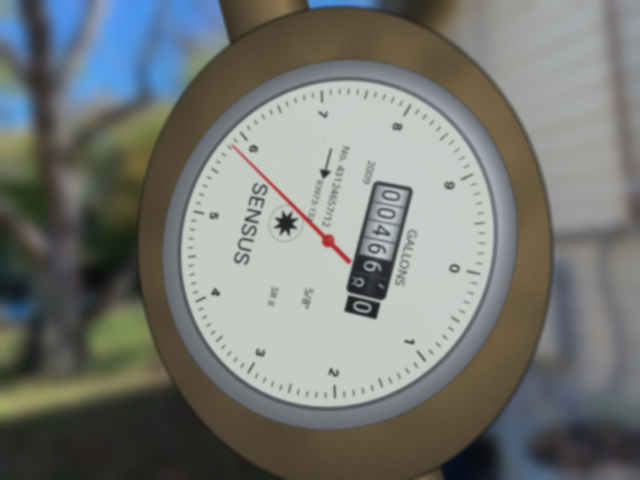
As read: 46675.8 gal
